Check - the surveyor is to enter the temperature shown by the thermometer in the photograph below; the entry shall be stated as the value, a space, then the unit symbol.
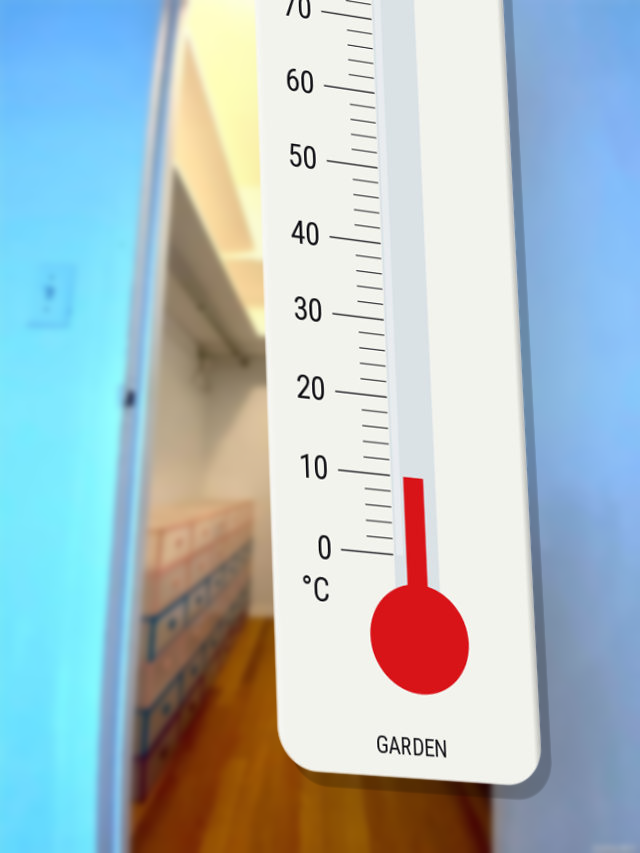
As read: 10 °C
